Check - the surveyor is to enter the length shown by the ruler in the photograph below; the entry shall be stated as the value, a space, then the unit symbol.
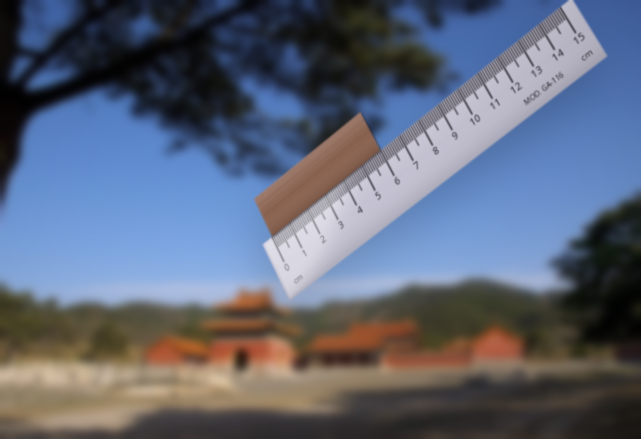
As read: 6 cm
